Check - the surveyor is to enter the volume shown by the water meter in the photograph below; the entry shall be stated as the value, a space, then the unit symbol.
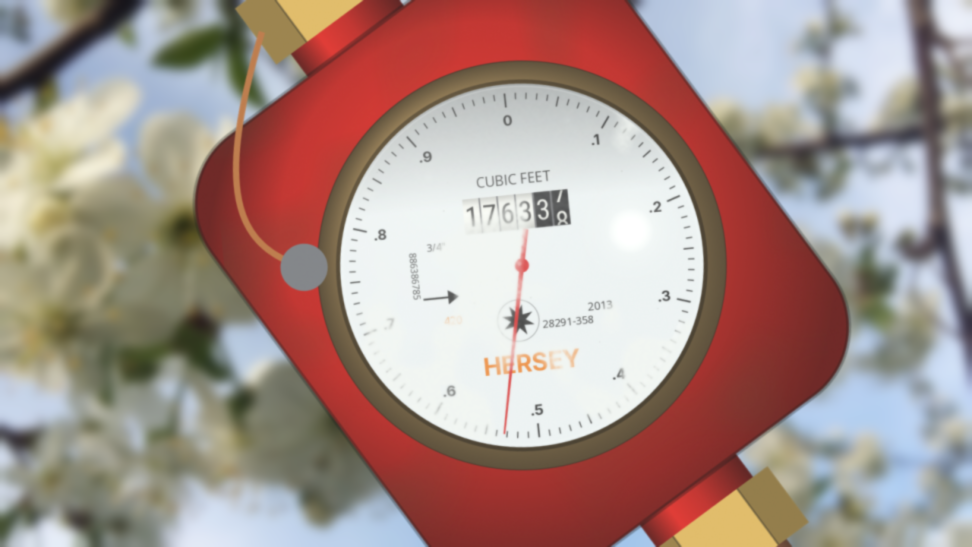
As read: 176337.53 ft³
